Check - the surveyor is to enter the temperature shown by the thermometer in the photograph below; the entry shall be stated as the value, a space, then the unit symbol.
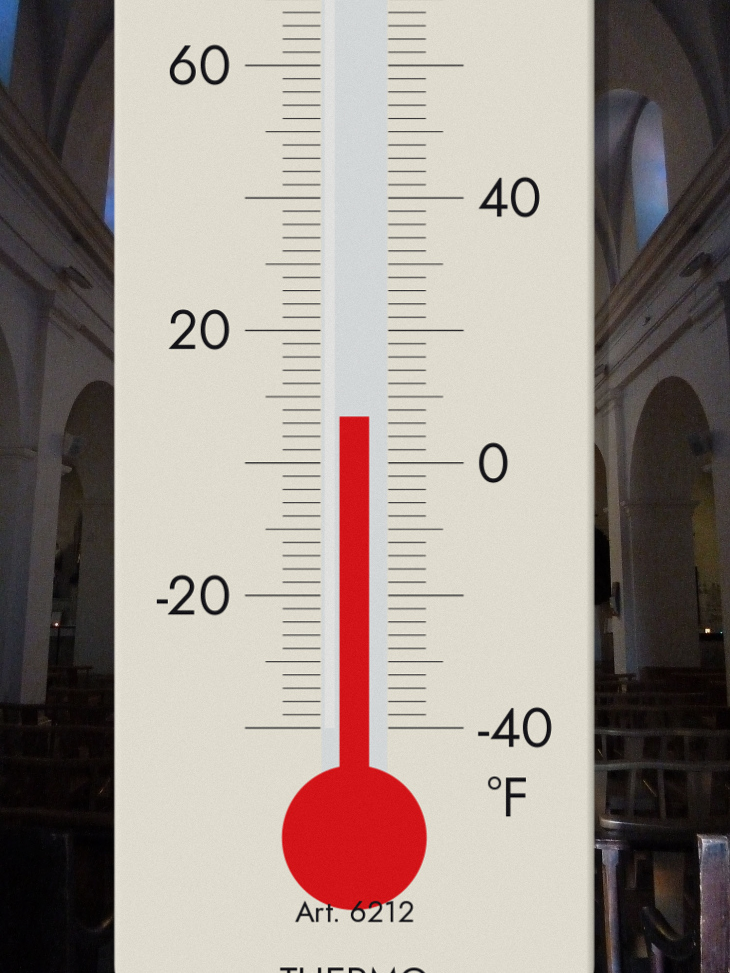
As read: 7 °F
